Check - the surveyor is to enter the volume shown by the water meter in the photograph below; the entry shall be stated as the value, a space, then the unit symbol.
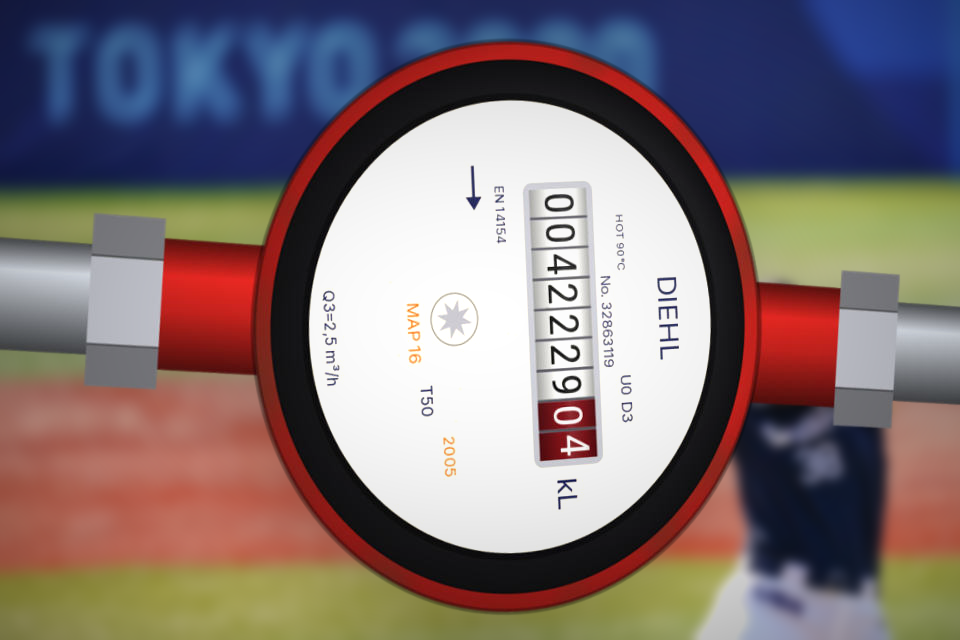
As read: 42229.04 kL
